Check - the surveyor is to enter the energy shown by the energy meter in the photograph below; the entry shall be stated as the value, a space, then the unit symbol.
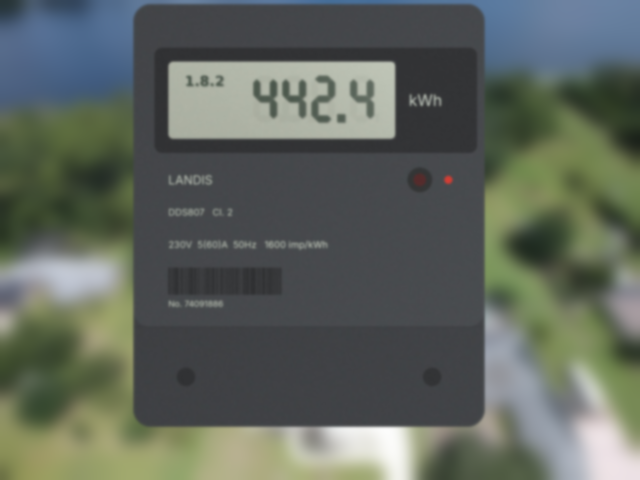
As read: 442.4 kWh
